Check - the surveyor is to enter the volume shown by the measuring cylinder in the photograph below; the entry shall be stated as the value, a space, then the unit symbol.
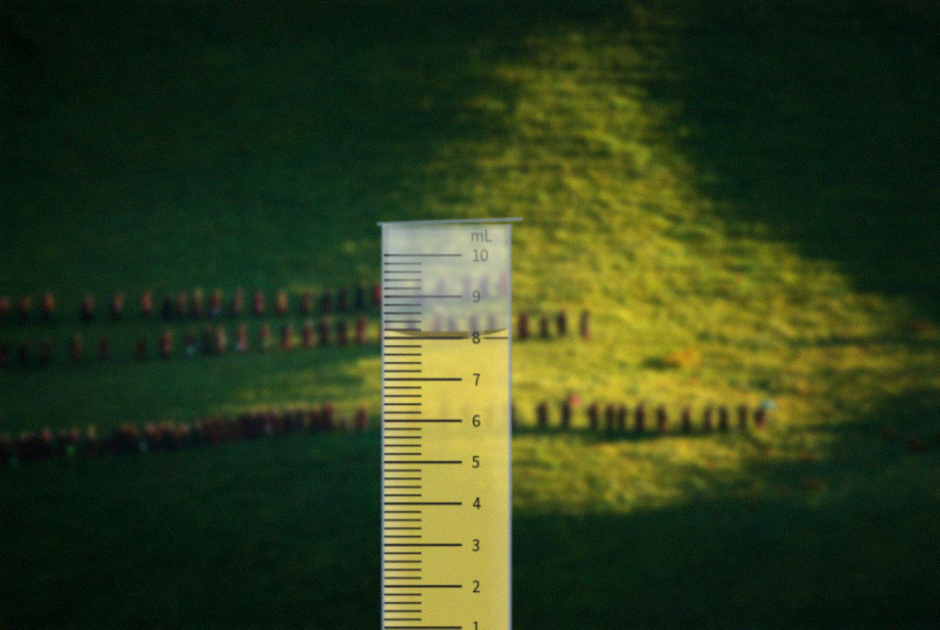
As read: 8 mL
